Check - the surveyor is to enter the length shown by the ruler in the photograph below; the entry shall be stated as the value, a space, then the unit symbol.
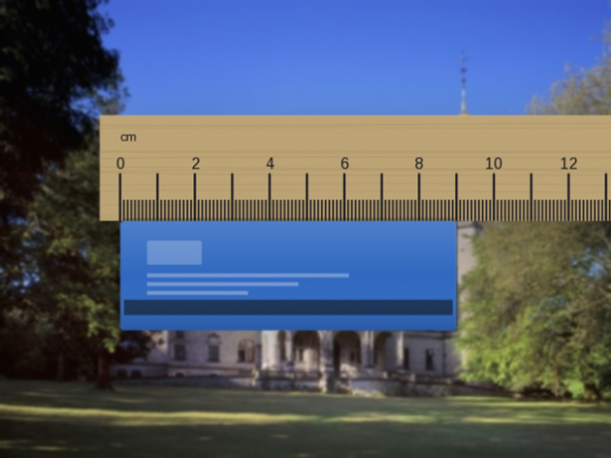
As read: 9 cm
